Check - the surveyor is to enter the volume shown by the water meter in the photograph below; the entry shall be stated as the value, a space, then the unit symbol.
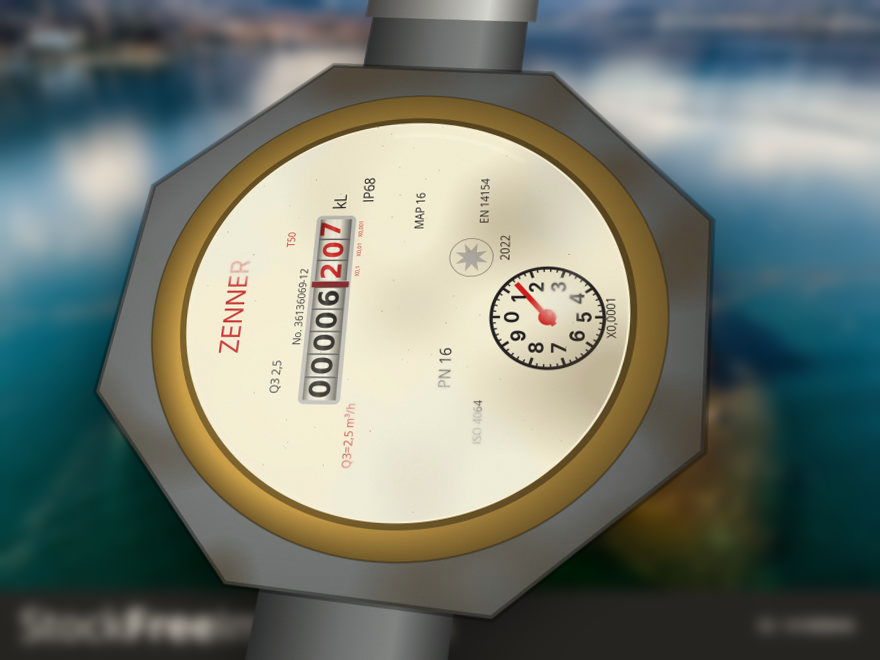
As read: 6.2071 kL
